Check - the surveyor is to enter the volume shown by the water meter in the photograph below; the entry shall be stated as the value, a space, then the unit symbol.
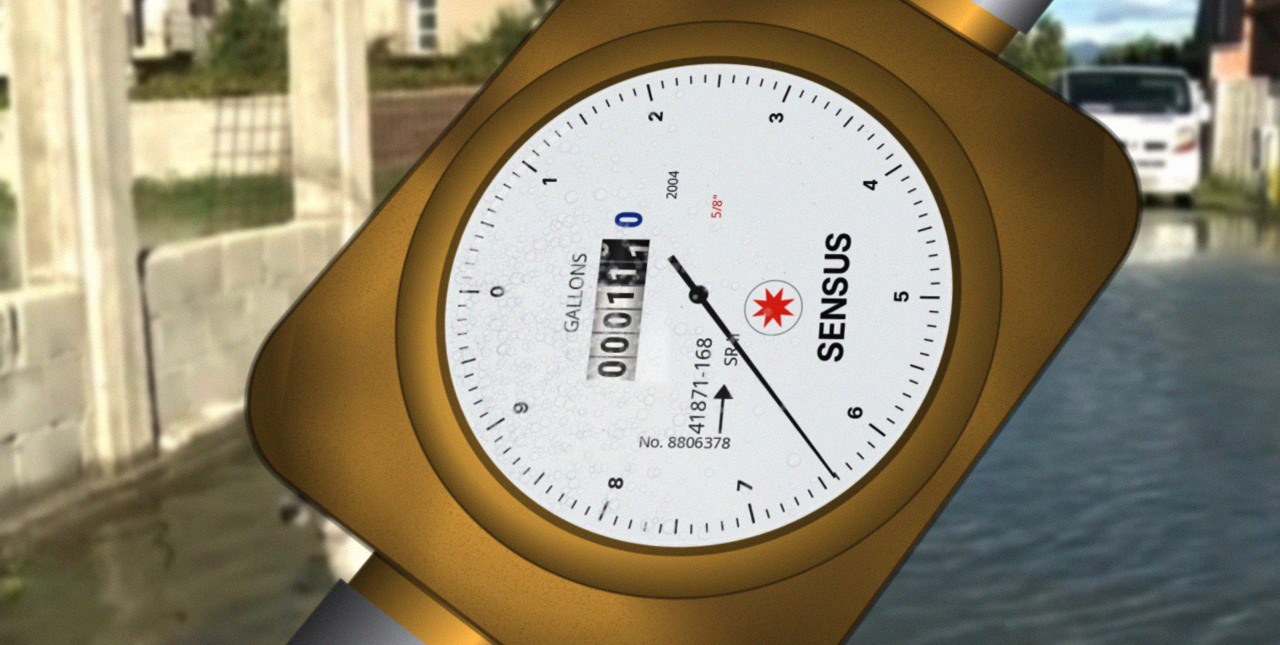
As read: 1106.4 gal
